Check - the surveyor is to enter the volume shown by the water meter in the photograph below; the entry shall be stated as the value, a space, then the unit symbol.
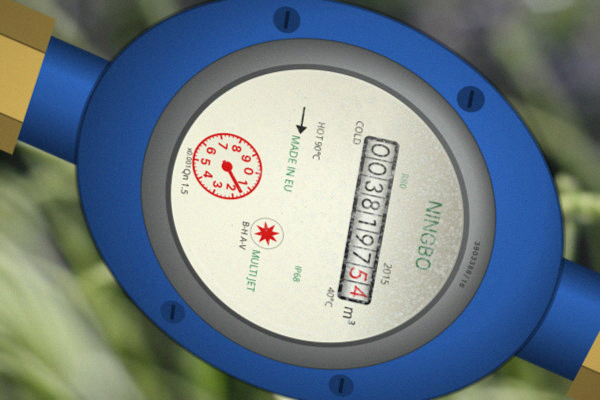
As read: 38197.541 m³
